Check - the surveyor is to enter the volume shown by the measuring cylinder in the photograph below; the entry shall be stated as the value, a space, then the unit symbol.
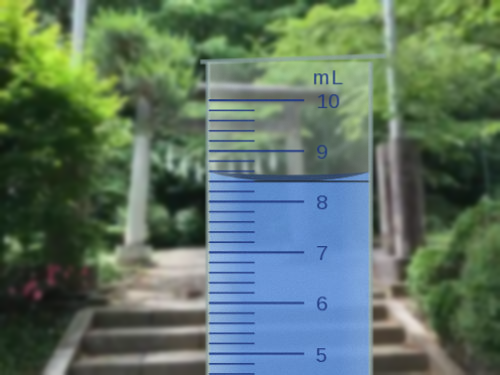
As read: 8.4 mL
